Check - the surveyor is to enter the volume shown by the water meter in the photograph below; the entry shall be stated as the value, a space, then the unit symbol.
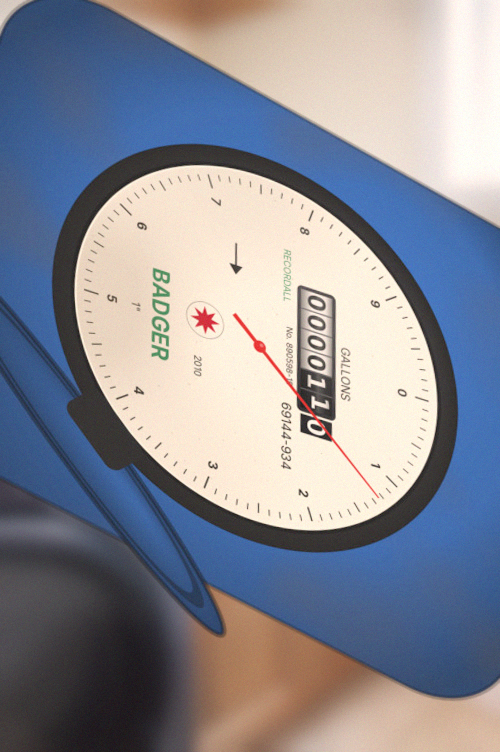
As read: 111.2 gal
